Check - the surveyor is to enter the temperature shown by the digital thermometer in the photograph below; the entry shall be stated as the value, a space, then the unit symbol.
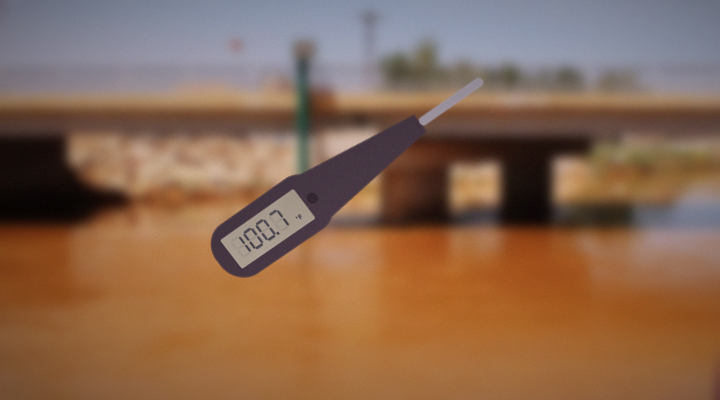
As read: 100.7 °F
